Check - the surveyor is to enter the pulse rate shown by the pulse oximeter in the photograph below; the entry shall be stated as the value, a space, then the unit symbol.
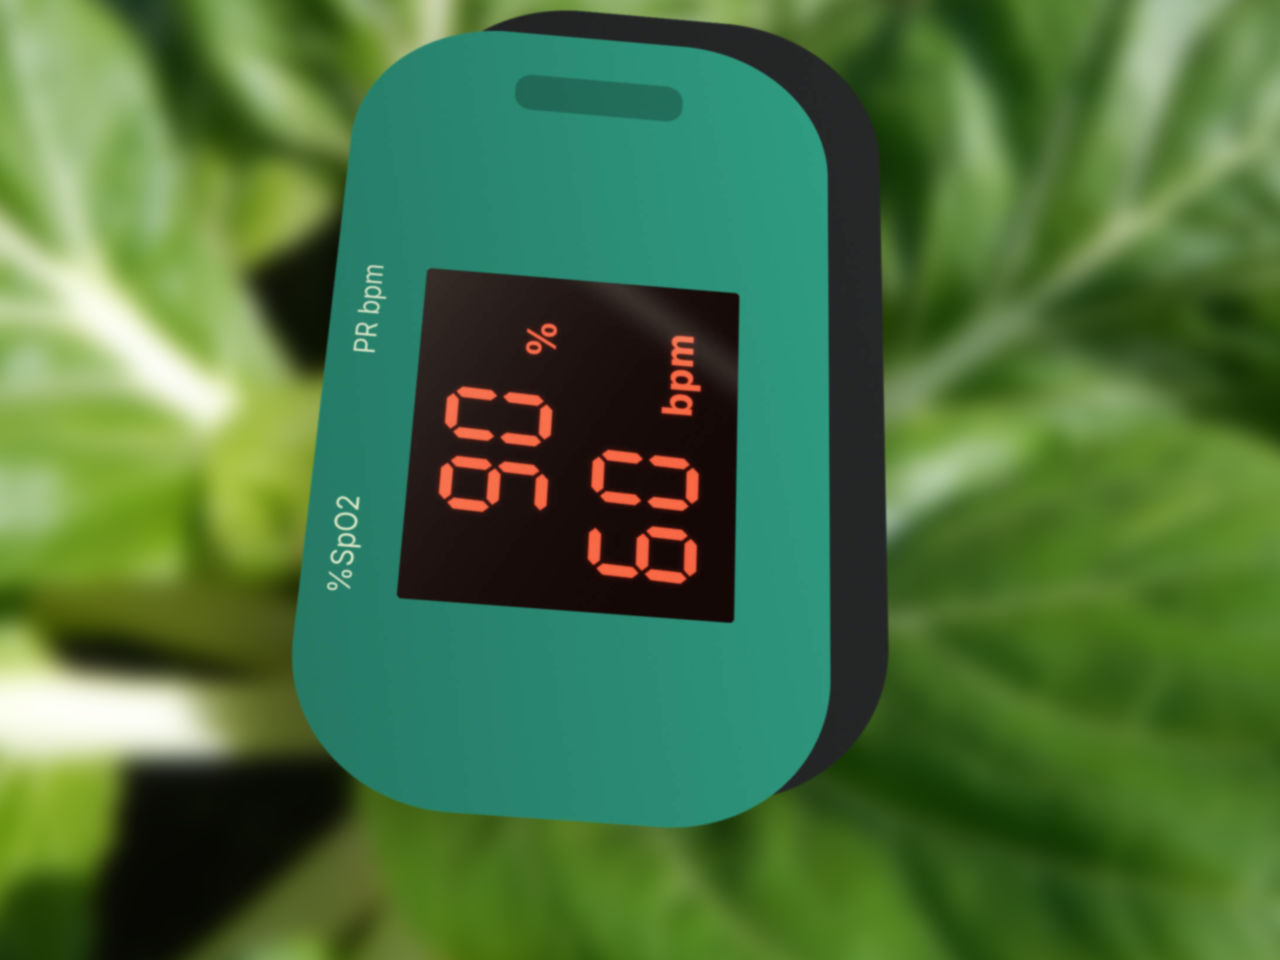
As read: 60 bpm
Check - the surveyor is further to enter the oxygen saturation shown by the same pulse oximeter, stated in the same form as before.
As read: 90 %
